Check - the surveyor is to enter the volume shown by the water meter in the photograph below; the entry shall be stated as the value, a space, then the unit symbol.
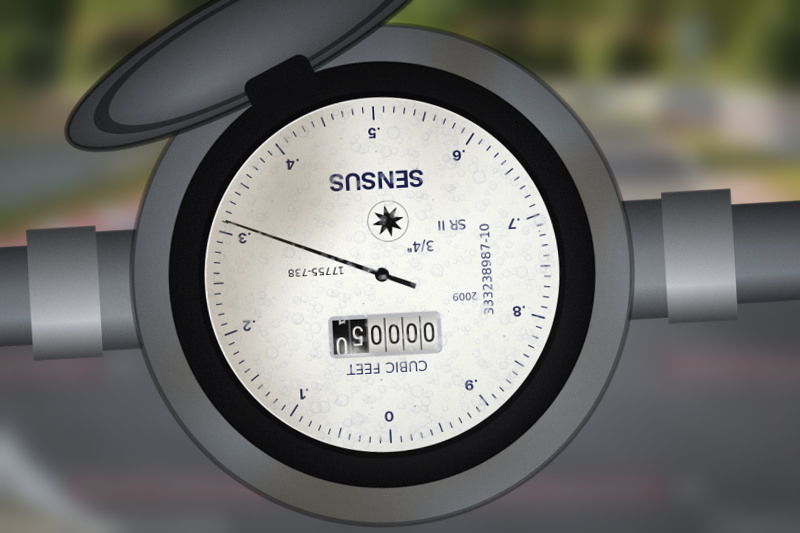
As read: 50.31 ft³
